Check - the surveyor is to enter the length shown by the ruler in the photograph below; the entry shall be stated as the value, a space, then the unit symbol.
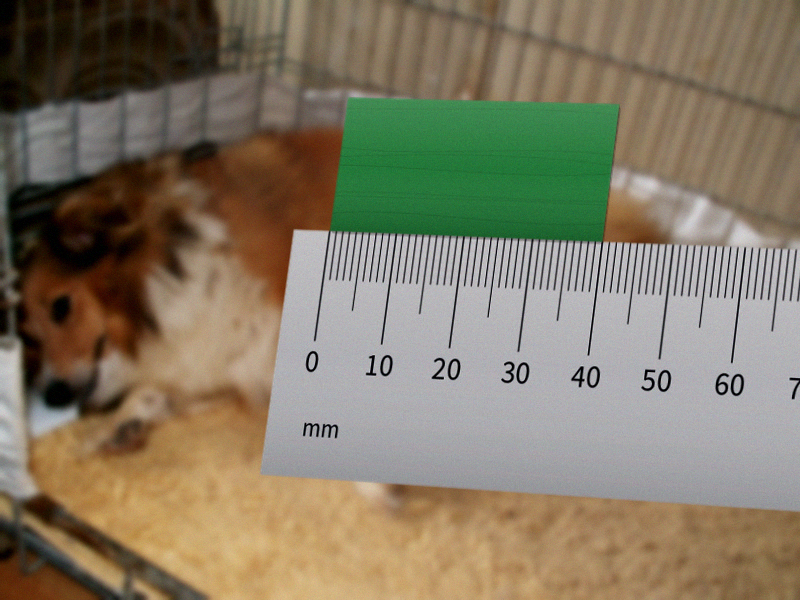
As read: 40 mm
